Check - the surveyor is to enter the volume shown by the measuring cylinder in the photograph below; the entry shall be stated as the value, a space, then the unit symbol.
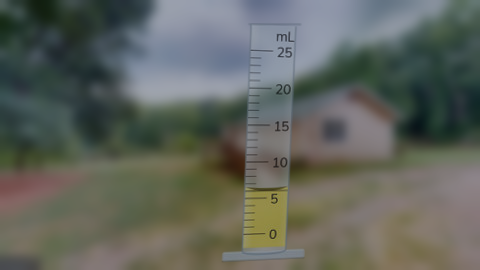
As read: 6 mL
